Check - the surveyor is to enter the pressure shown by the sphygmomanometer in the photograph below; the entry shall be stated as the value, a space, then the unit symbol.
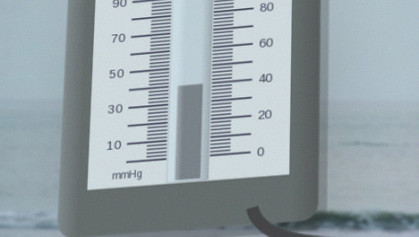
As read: 40 mmHg
